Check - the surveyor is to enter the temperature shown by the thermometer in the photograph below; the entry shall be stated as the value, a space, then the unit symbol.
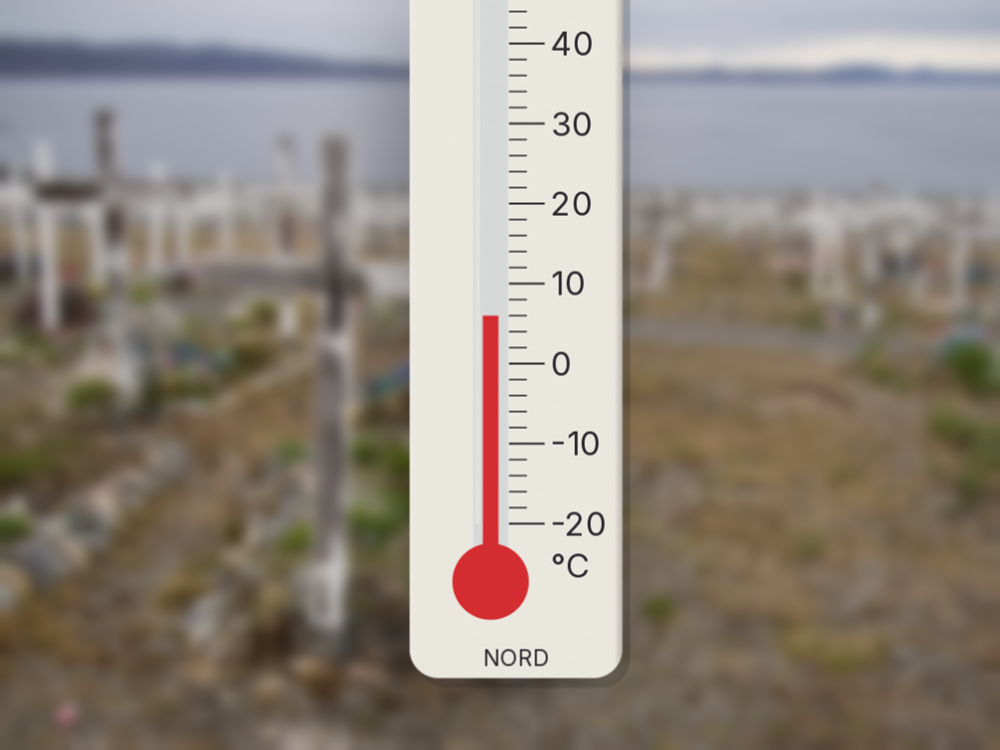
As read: 6 °C
